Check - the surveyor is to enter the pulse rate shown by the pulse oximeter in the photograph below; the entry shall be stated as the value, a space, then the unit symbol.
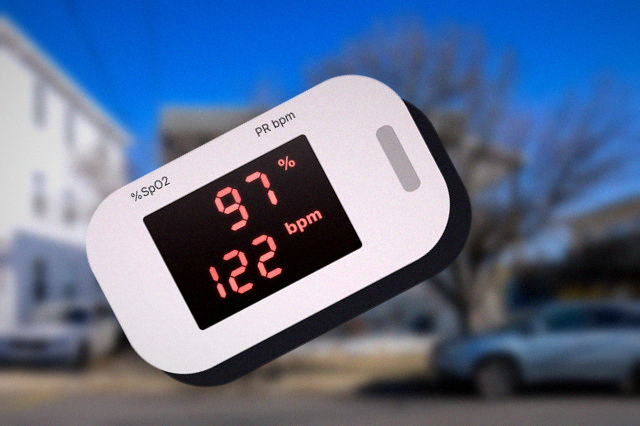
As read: 122 bpm
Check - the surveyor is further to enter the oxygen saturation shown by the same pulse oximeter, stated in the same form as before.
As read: 97 %
